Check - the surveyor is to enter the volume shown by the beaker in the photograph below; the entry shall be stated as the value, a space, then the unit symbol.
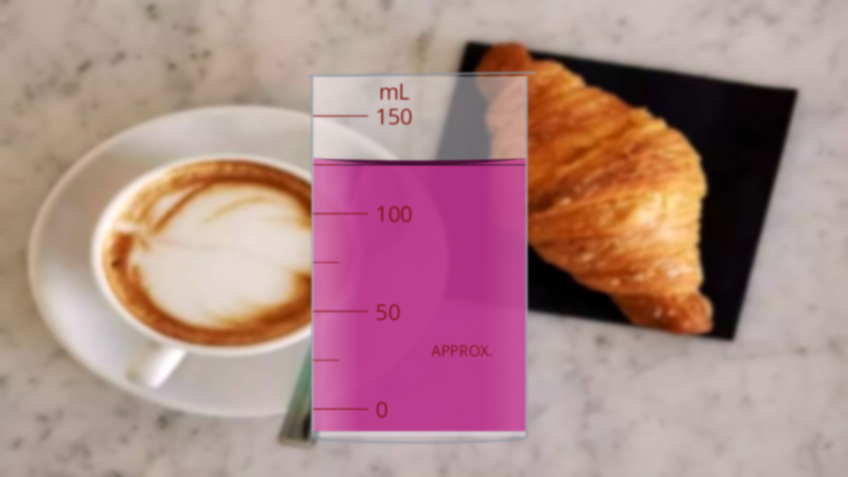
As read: 125 mL
